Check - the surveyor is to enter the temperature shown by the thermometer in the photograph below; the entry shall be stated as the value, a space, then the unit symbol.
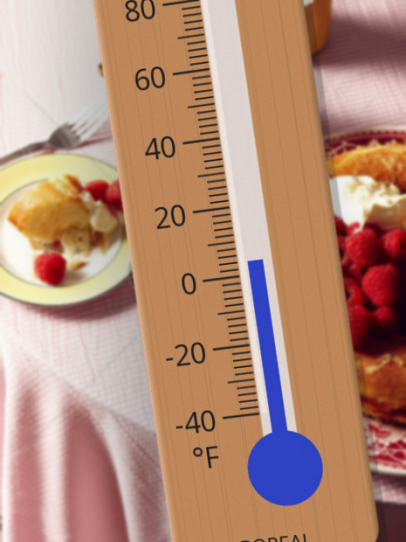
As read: 4 °F
